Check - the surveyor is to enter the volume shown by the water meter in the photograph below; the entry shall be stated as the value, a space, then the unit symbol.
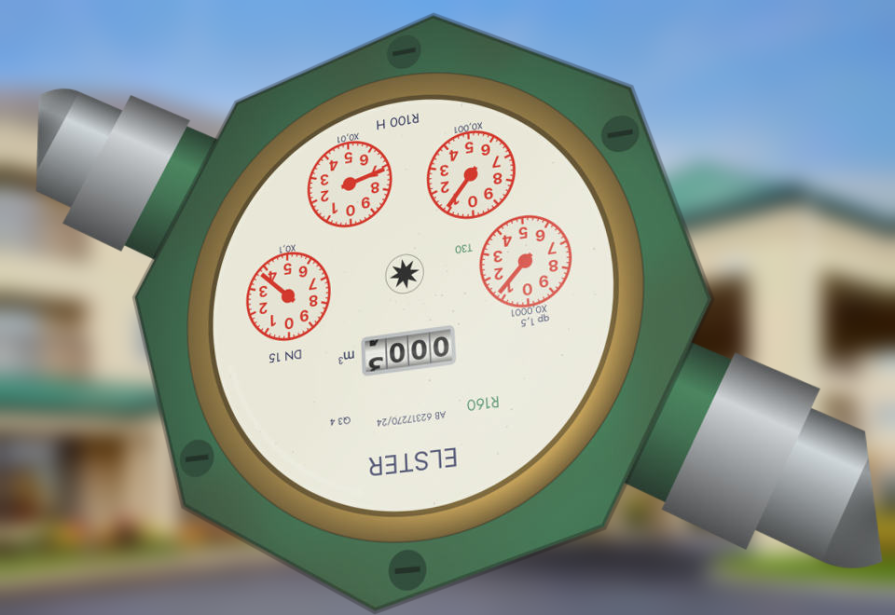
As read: 3.3711 m³
